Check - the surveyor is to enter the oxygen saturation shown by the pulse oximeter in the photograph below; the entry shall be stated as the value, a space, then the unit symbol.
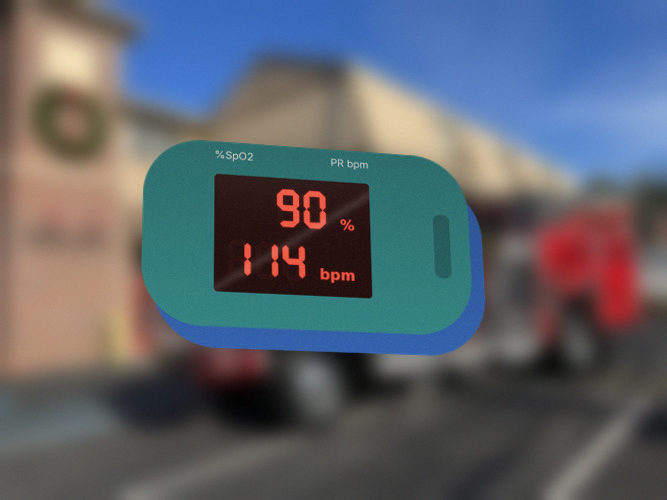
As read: 90 %
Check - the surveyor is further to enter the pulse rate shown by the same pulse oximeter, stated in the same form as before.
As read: 114 bpm
